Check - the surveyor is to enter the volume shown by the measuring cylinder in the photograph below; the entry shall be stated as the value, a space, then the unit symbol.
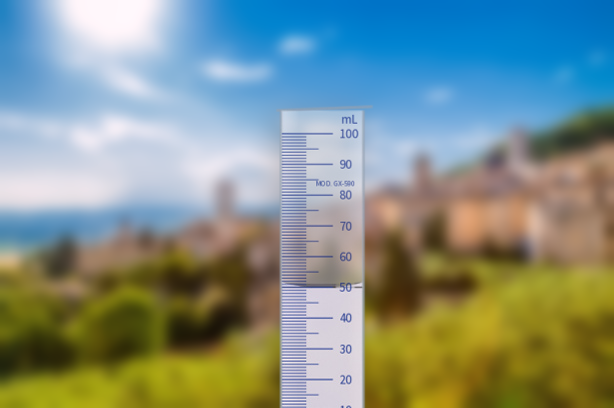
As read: 50 mL
